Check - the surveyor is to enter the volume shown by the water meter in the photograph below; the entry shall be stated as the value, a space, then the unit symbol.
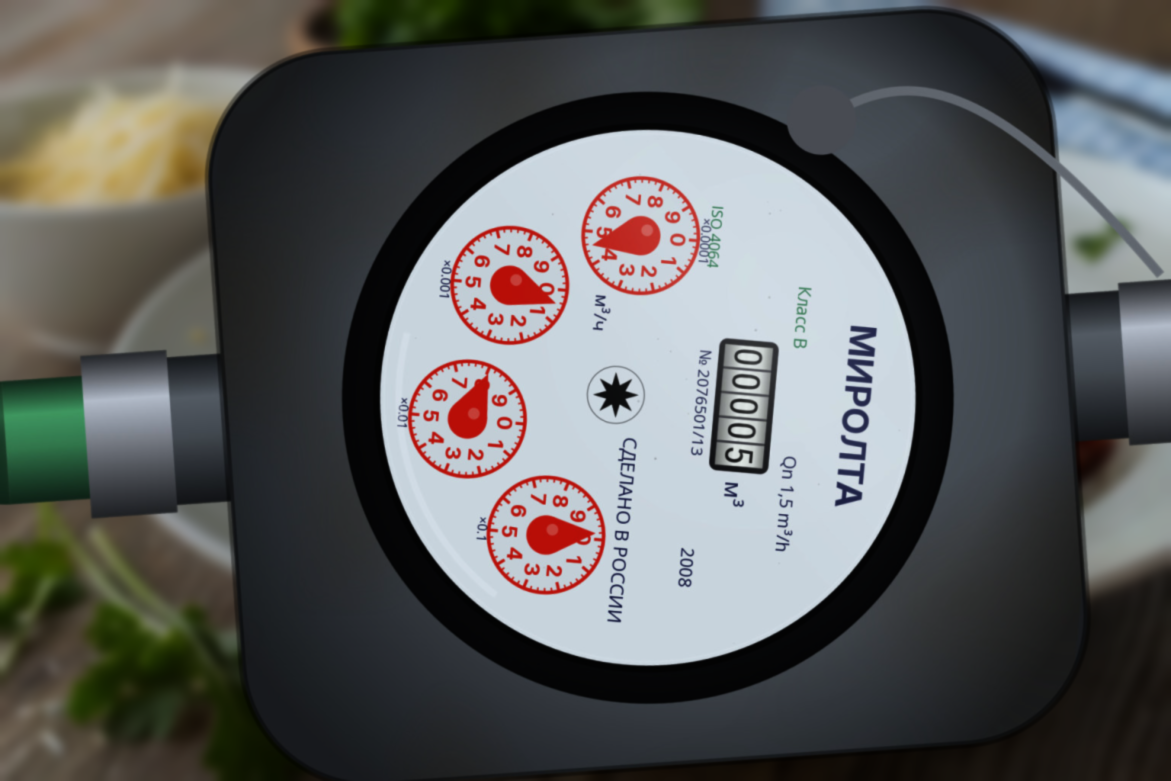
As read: 4.9804 m³
